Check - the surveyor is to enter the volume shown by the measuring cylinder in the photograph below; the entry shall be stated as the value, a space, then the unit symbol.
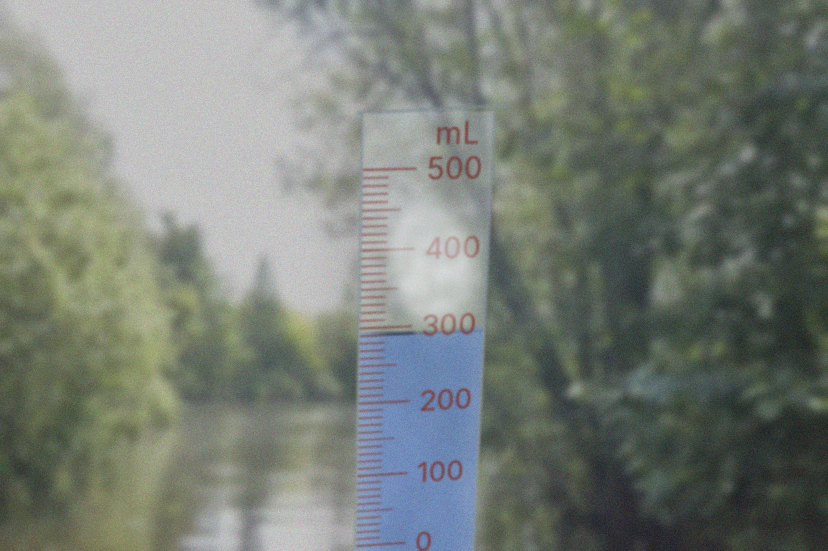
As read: 290 mL
